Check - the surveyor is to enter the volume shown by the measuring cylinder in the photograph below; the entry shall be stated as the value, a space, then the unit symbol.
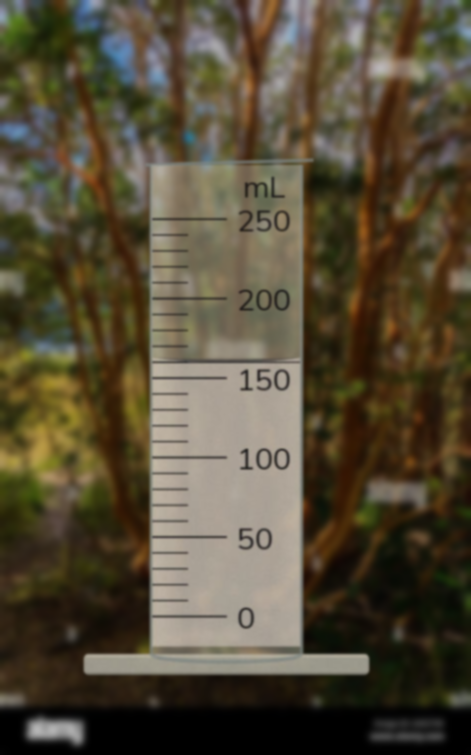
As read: 160 mL
